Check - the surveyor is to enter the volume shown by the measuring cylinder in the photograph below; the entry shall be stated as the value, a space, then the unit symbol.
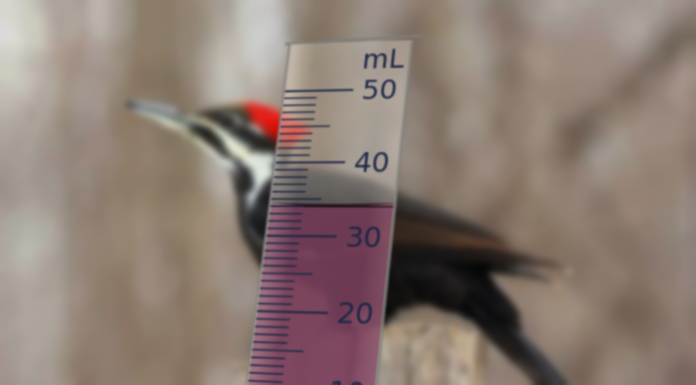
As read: 34 mL
